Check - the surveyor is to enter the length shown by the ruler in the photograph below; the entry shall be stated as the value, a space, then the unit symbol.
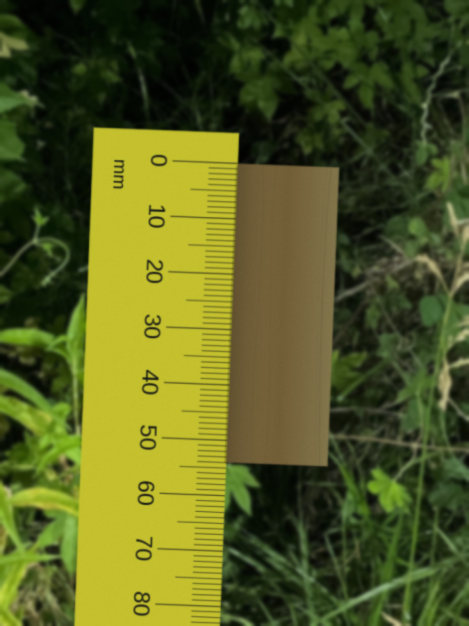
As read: 54 mm
